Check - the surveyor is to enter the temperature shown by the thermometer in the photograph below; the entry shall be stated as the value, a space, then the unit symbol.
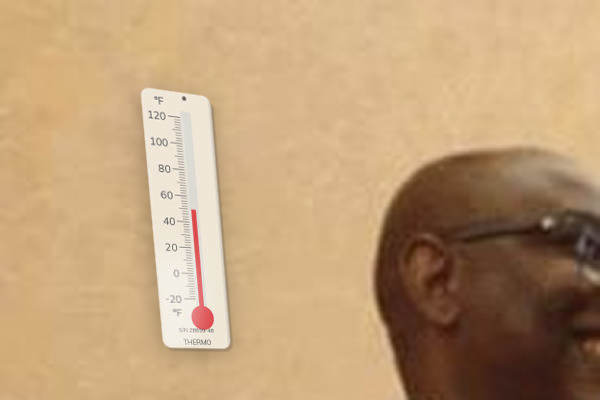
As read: 50 °F
